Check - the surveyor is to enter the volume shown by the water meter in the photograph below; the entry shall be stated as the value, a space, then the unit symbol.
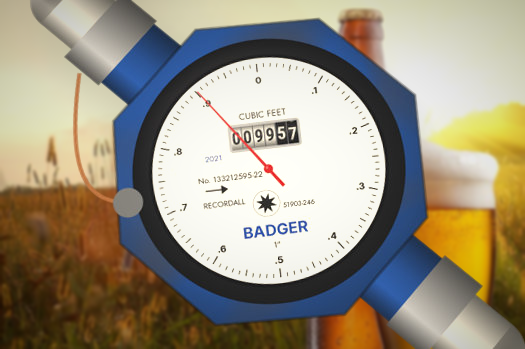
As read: 9956.90 ft³
